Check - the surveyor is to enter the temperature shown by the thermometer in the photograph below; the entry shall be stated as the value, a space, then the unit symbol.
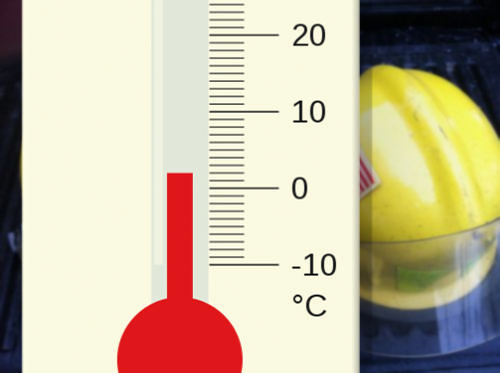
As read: 2 °C
